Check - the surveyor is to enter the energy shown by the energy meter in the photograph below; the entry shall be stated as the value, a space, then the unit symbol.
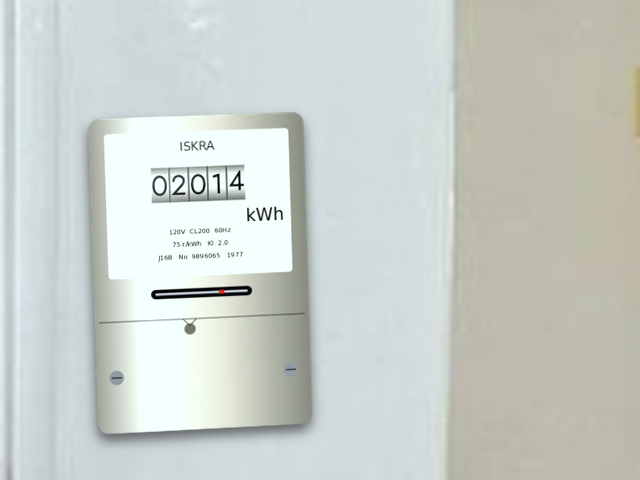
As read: 2014 kWh
